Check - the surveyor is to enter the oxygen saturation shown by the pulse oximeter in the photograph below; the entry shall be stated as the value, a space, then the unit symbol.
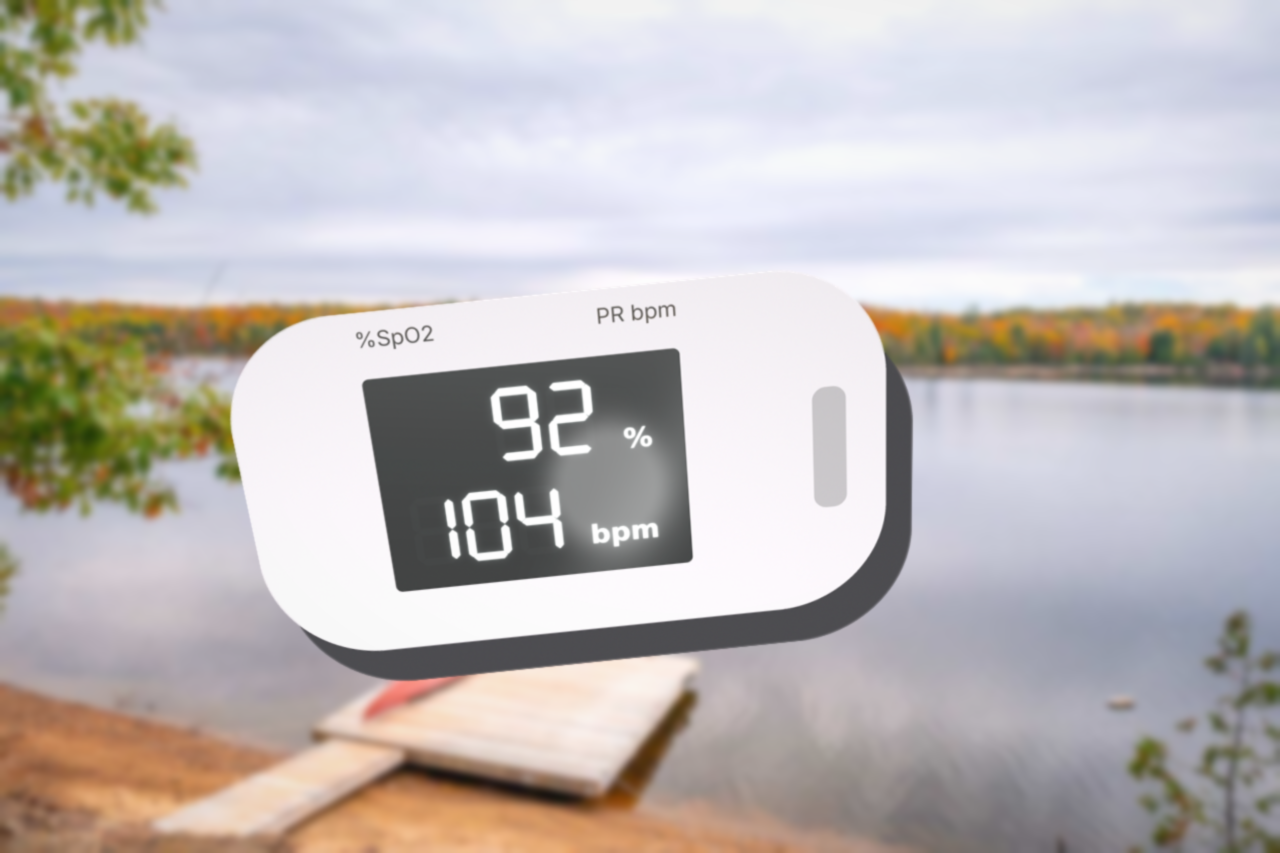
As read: 92 %
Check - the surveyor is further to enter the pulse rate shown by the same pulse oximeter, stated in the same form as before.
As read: 104 bpm
